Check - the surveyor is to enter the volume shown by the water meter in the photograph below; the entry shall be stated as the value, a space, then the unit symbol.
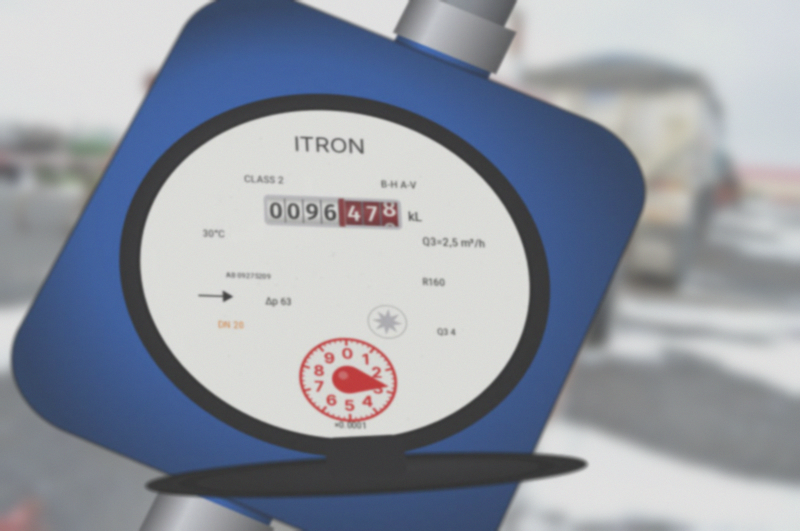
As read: 96.4782 kL
